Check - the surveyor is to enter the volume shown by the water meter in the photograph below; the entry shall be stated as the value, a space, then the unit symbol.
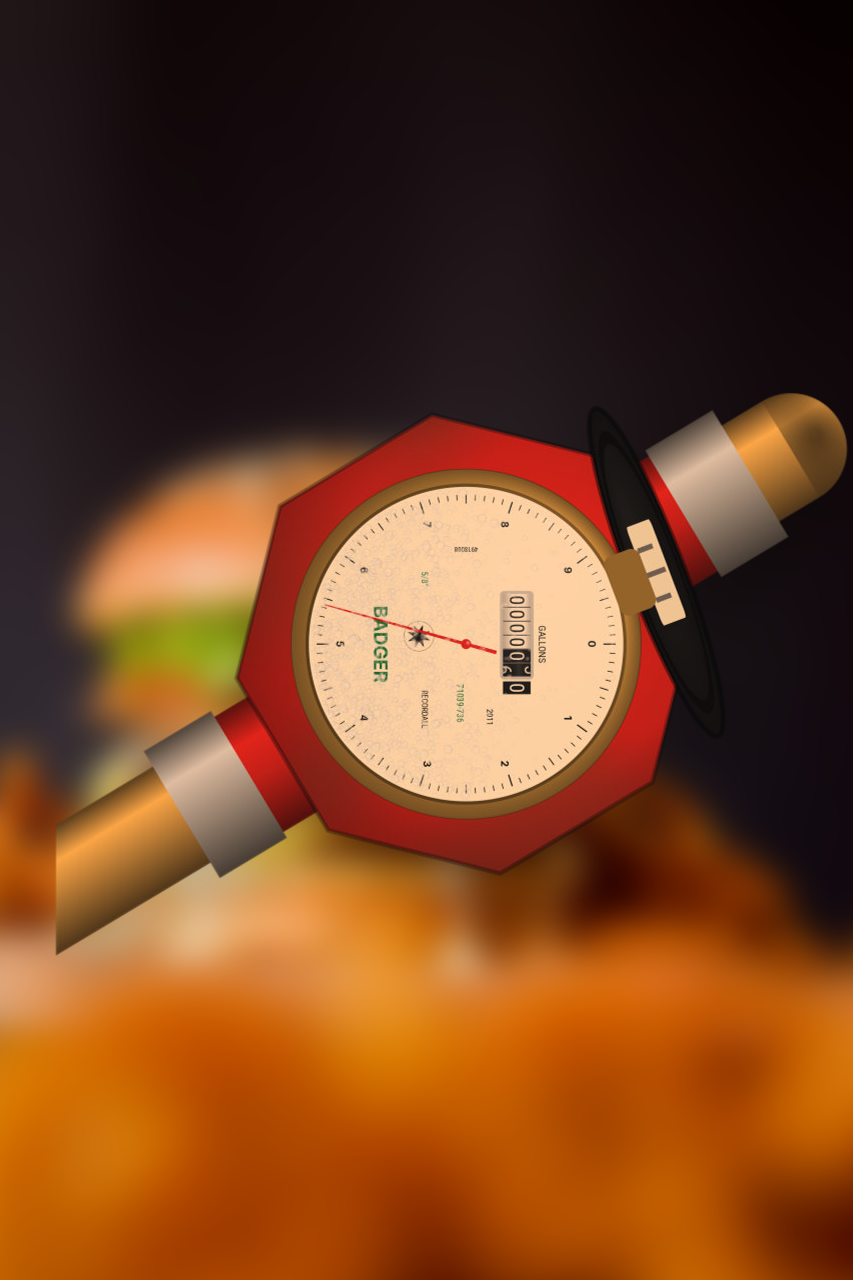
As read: 55.4 gal
